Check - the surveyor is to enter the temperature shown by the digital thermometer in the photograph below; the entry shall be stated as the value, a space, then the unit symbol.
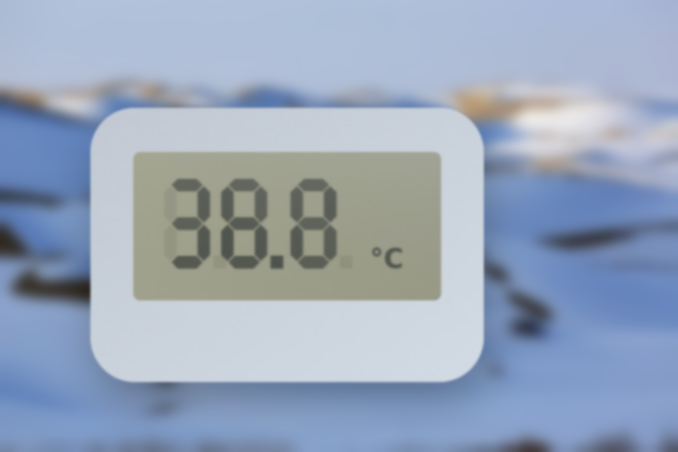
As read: 38.8 °C
